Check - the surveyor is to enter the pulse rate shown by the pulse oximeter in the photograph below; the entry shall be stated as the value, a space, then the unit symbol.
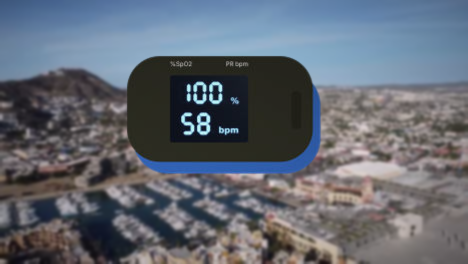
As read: 58 bpm
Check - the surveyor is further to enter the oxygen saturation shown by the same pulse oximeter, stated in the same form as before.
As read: 100 %
